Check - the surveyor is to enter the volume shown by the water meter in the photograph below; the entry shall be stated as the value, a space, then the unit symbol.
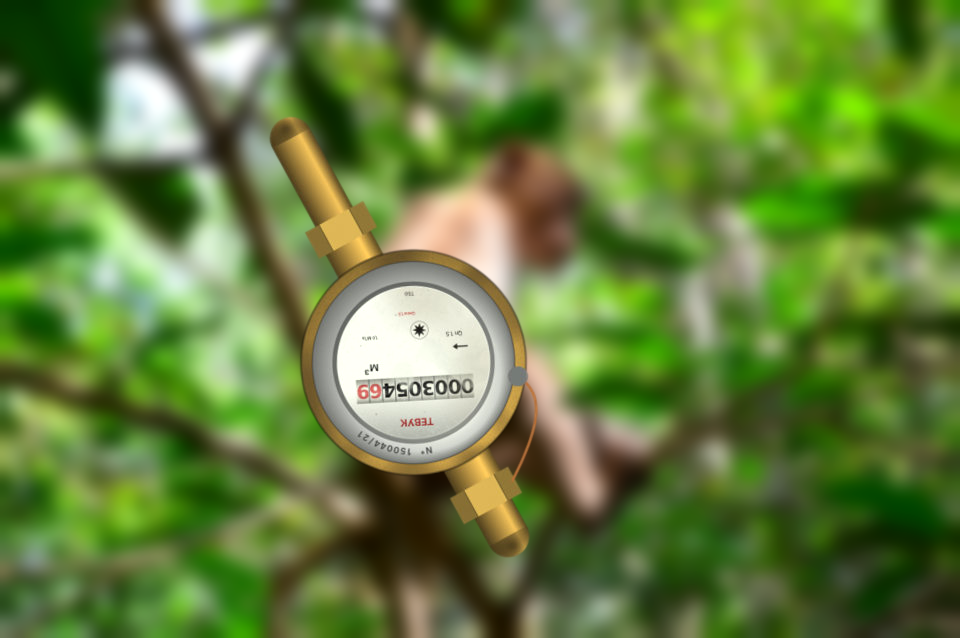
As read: 3054.69 m³
